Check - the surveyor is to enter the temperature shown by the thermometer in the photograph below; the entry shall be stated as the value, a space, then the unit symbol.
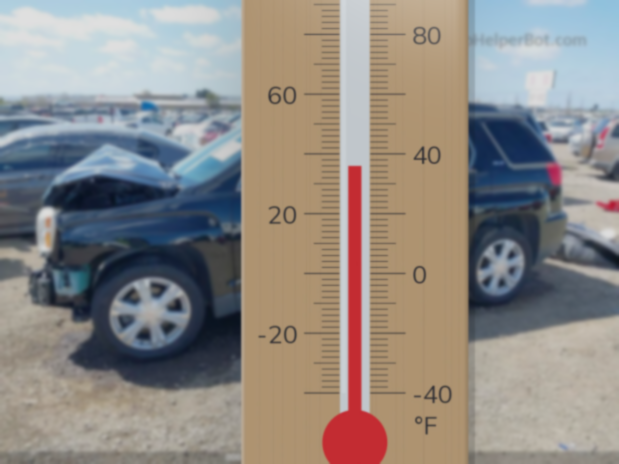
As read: 36 °F
